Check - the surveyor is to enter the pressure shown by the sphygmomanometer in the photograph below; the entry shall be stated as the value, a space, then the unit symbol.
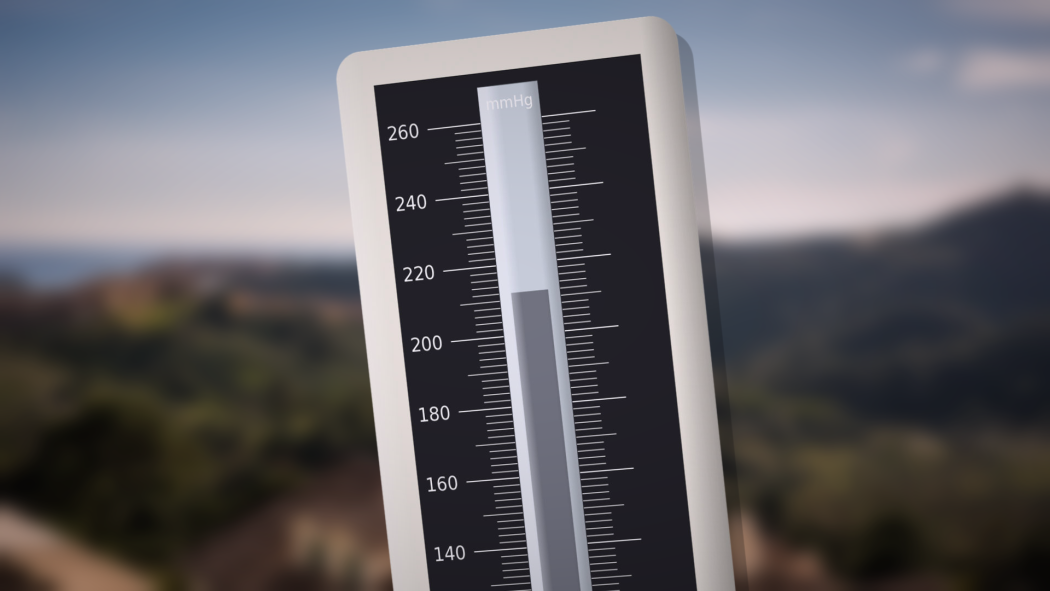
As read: 212 mmHg
